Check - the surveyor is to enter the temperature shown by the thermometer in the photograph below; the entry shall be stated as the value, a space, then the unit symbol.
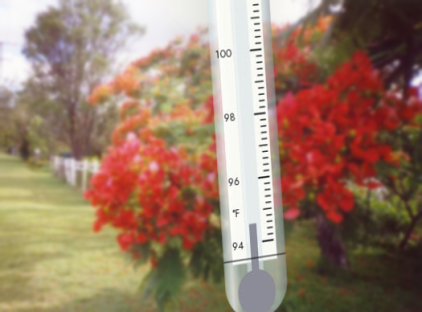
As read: 94.6 °F
